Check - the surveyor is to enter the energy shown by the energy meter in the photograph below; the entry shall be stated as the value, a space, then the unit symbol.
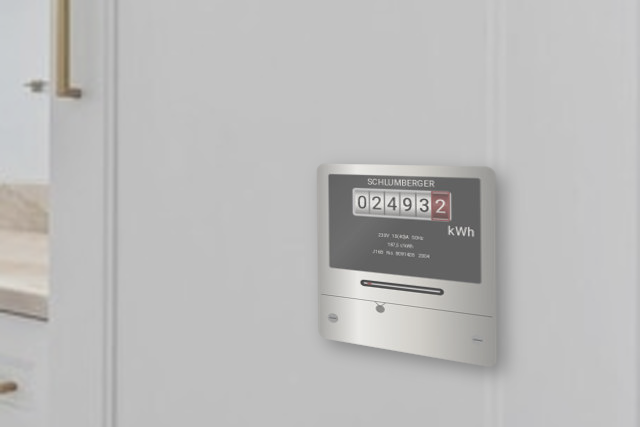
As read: 2493.2 kWh
